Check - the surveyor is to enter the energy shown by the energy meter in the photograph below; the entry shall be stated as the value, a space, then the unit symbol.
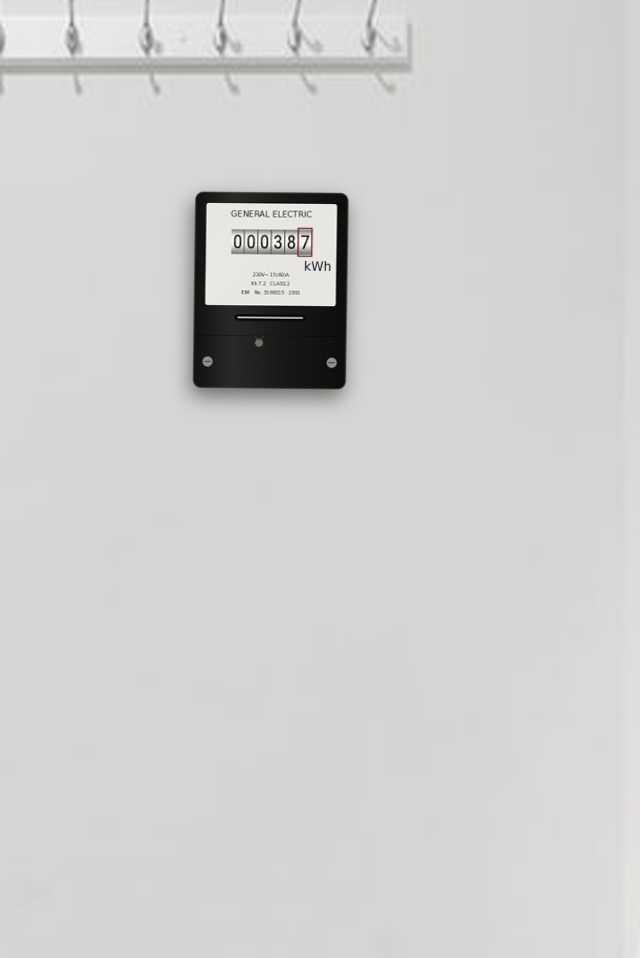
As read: 38.7 kWh
